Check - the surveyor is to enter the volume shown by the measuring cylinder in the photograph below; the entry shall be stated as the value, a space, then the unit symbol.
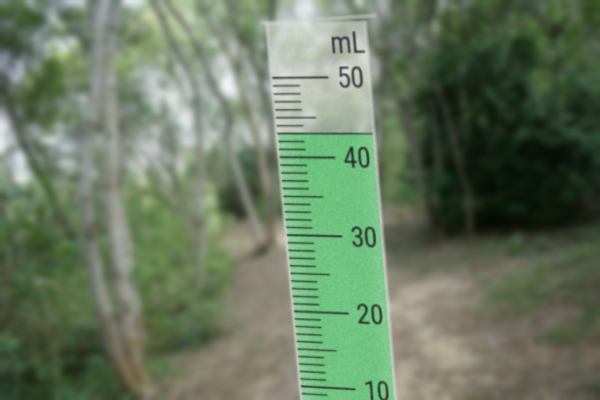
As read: 43 mL
